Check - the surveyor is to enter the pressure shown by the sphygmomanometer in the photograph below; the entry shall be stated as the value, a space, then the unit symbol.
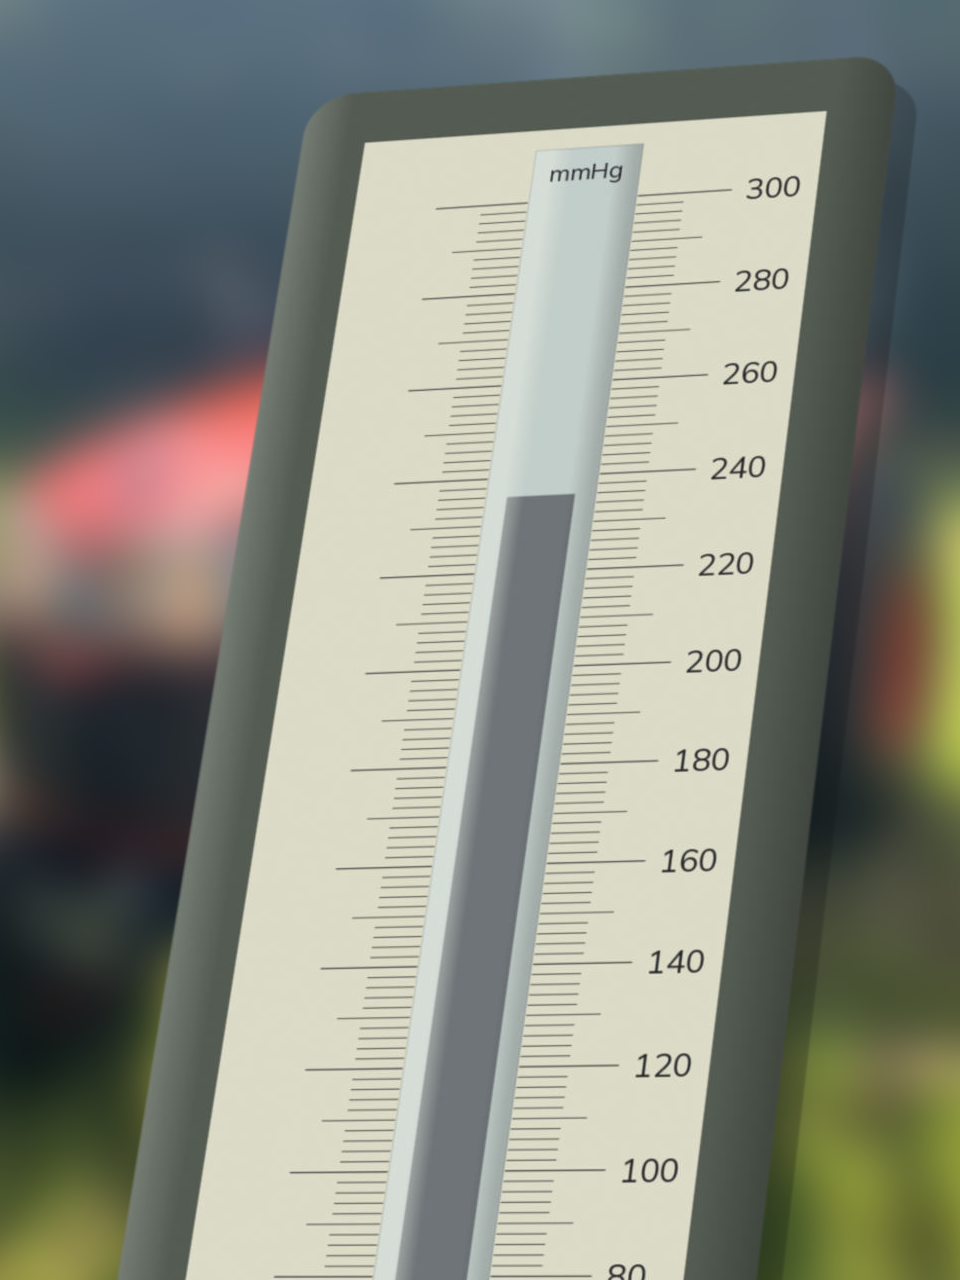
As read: 236 mmHg
